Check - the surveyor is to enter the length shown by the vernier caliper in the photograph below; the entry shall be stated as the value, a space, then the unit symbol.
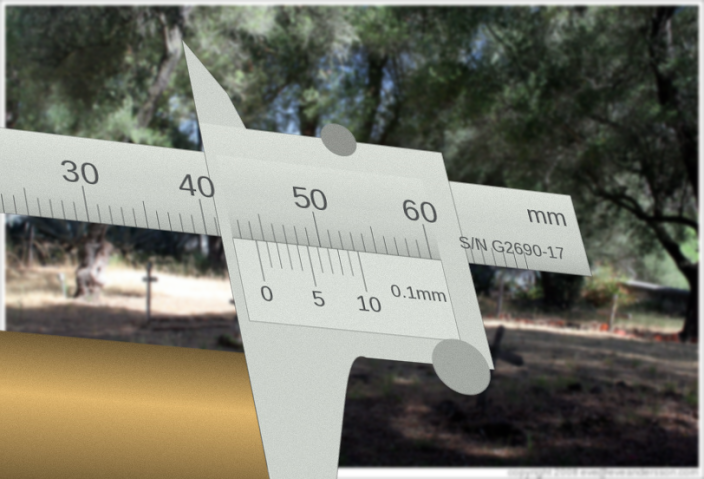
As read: 44.3 mm
